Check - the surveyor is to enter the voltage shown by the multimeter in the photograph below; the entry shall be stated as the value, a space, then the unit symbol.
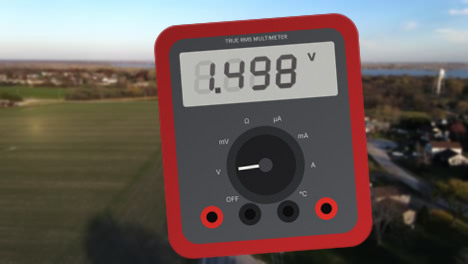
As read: 1.498 V
